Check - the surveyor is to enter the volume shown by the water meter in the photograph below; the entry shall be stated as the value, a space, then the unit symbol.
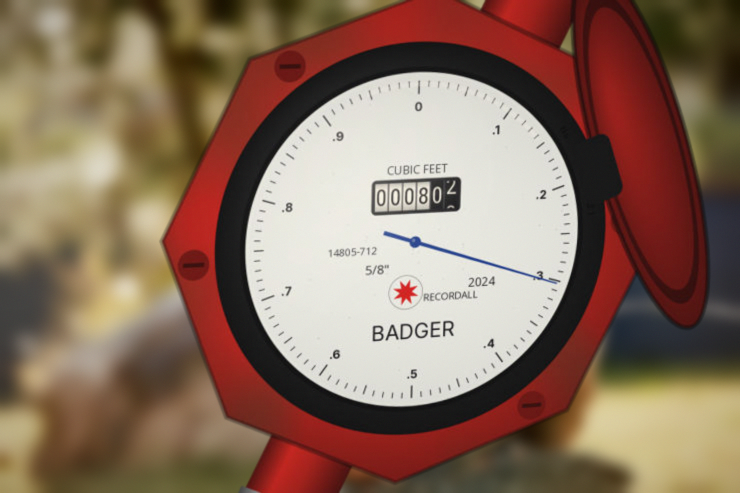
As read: 802.30 ft³
